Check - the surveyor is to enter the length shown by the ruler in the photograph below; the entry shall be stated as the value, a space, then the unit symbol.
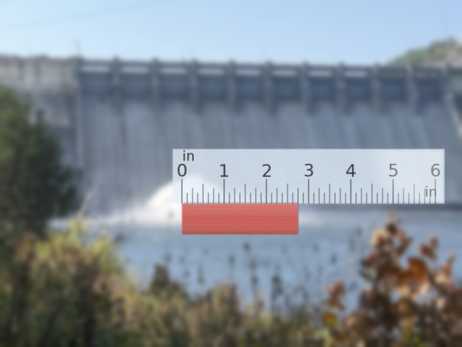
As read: 2.75 in
